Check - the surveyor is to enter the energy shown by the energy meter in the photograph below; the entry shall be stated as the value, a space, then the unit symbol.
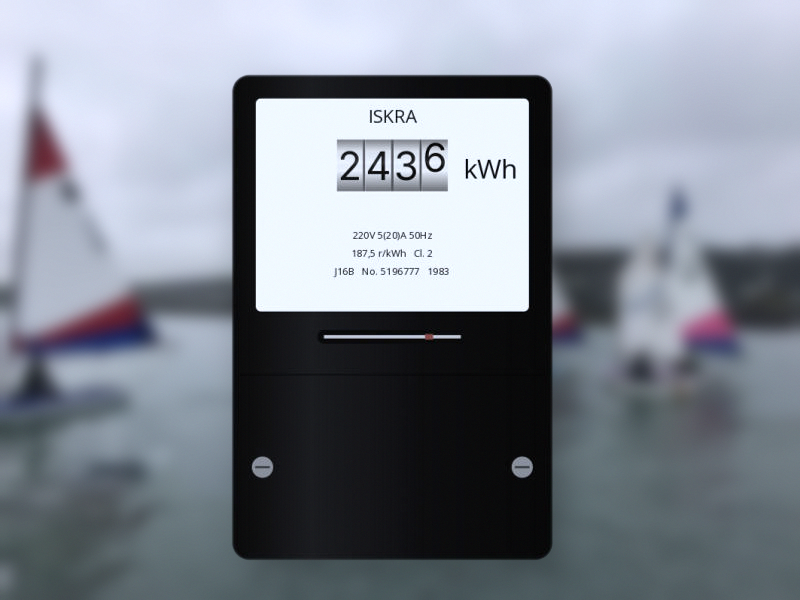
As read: 2436 kWh
